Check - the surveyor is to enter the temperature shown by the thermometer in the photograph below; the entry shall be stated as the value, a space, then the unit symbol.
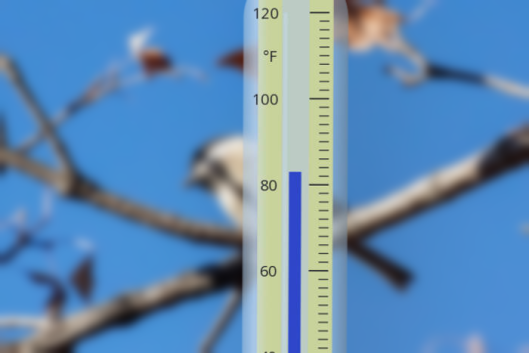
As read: 83 °F
